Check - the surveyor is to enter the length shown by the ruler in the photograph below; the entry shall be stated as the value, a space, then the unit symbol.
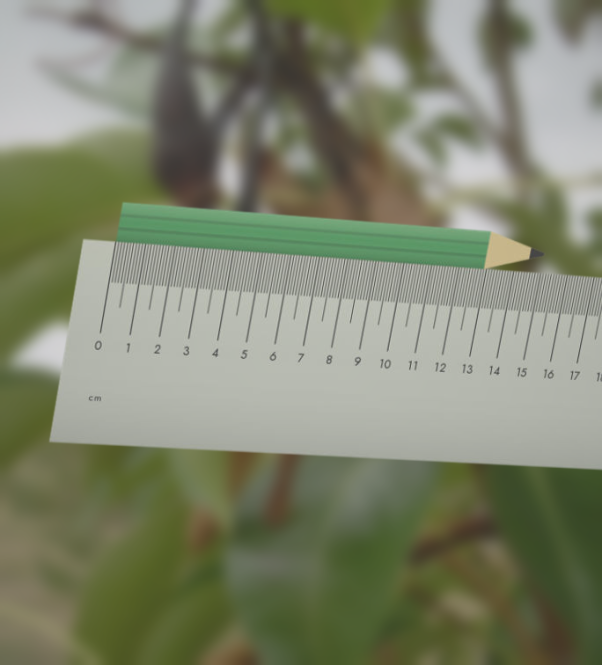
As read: 15 cm
